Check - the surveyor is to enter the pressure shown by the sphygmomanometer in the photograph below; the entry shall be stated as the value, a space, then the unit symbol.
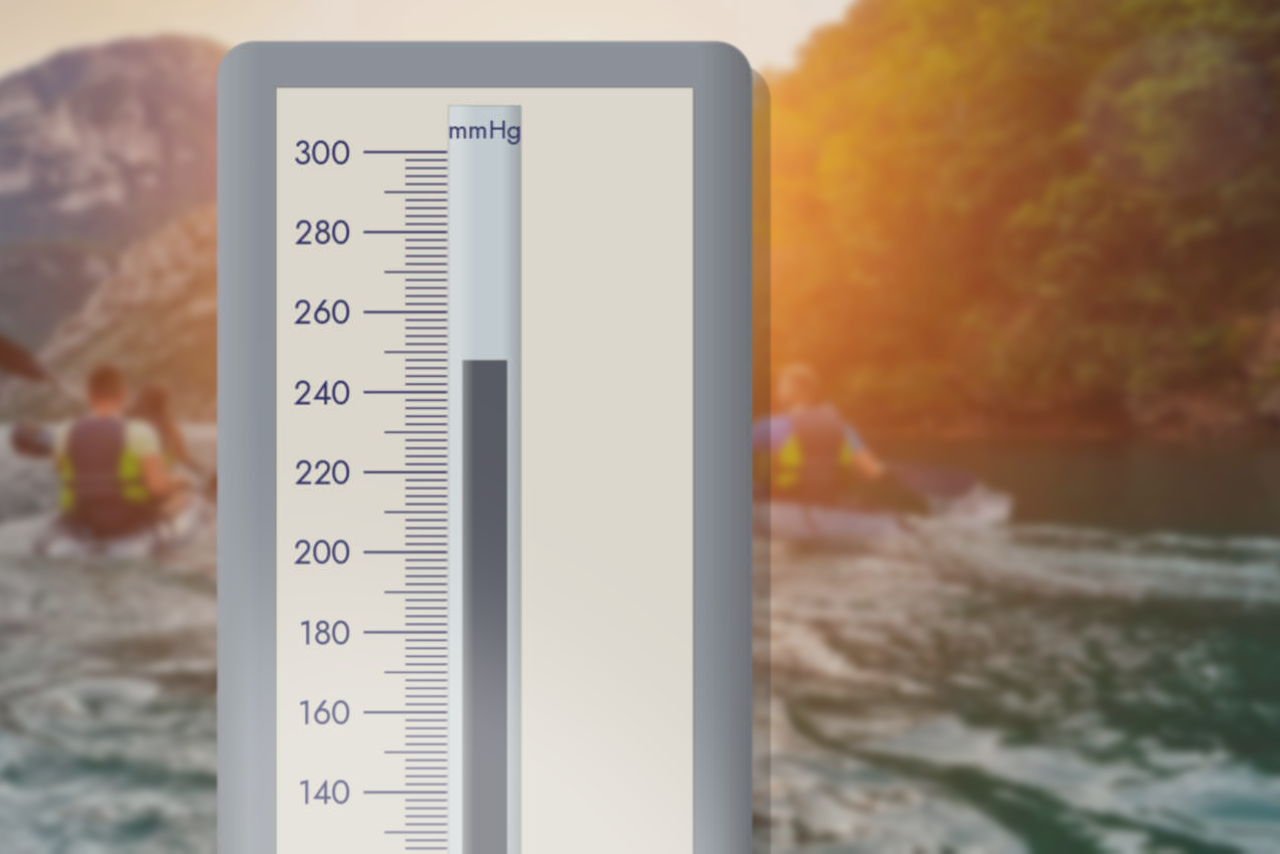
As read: 248 mmHg
